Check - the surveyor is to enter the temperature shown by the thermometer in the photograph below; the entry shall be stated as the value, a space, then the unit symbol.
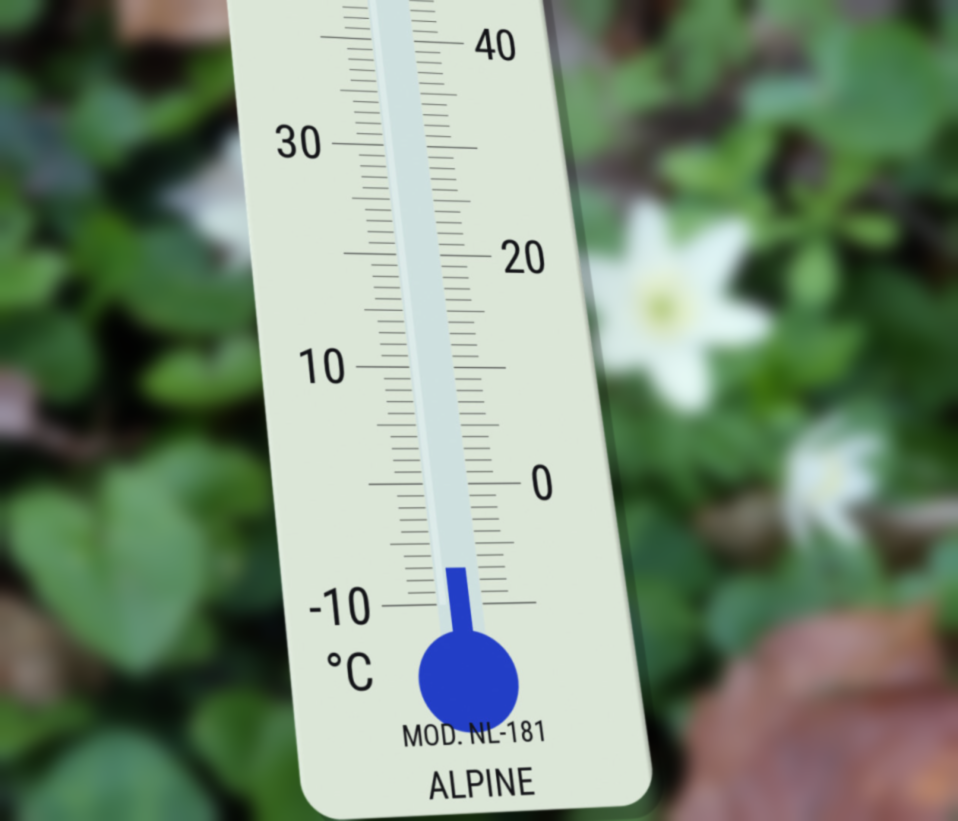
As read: -7 °C
